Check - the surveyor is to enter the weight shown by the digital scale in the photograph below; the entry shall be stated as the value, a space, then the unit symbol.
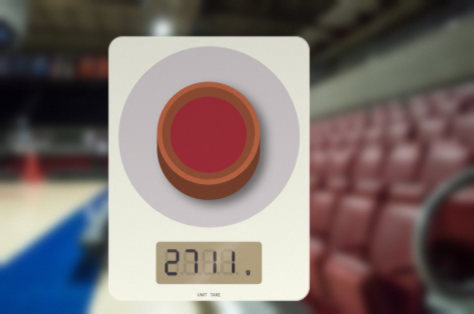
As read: 2711 g
